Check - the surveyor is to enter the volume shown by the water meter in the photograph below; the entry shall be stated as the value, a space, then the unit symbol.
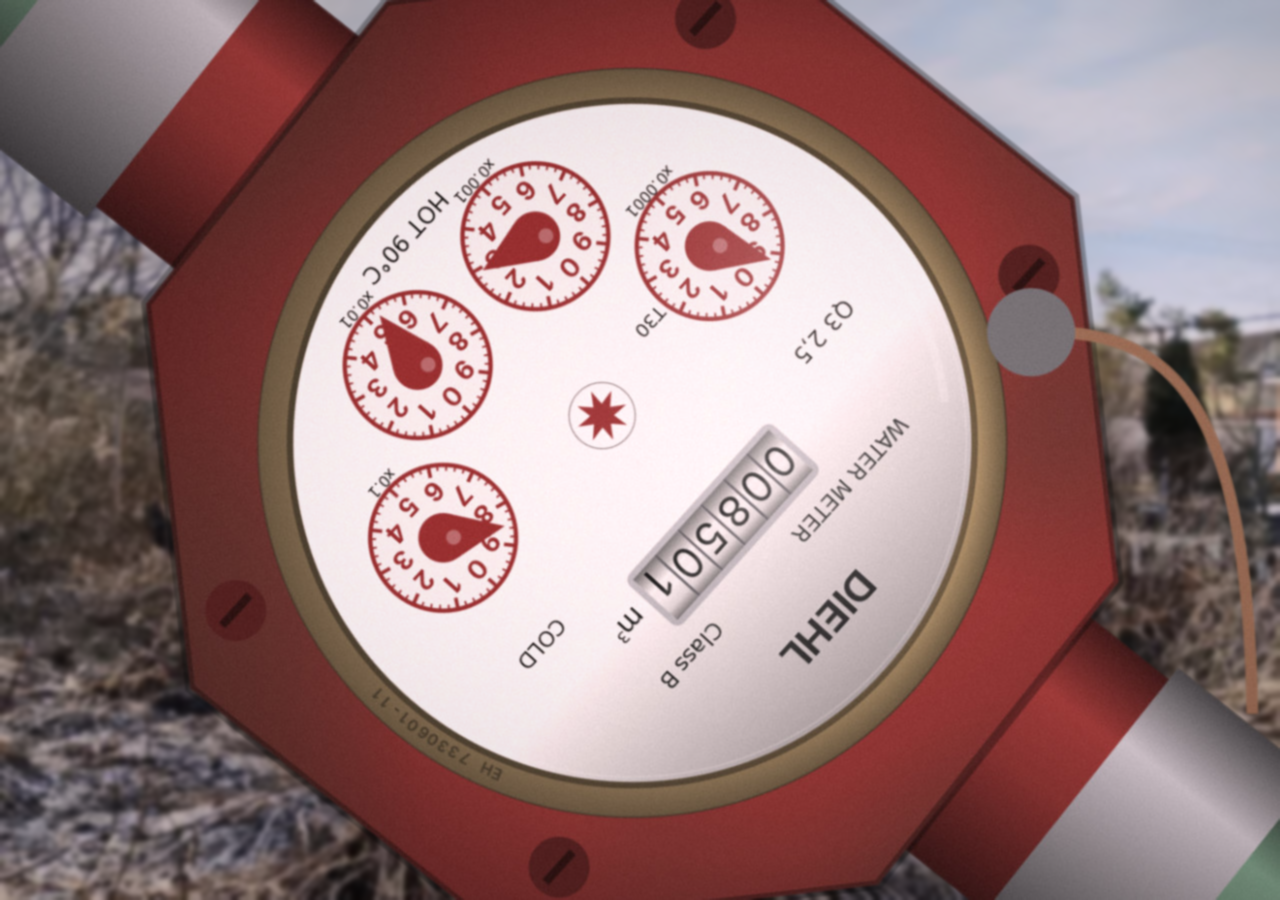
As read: 8500.8529 m³
